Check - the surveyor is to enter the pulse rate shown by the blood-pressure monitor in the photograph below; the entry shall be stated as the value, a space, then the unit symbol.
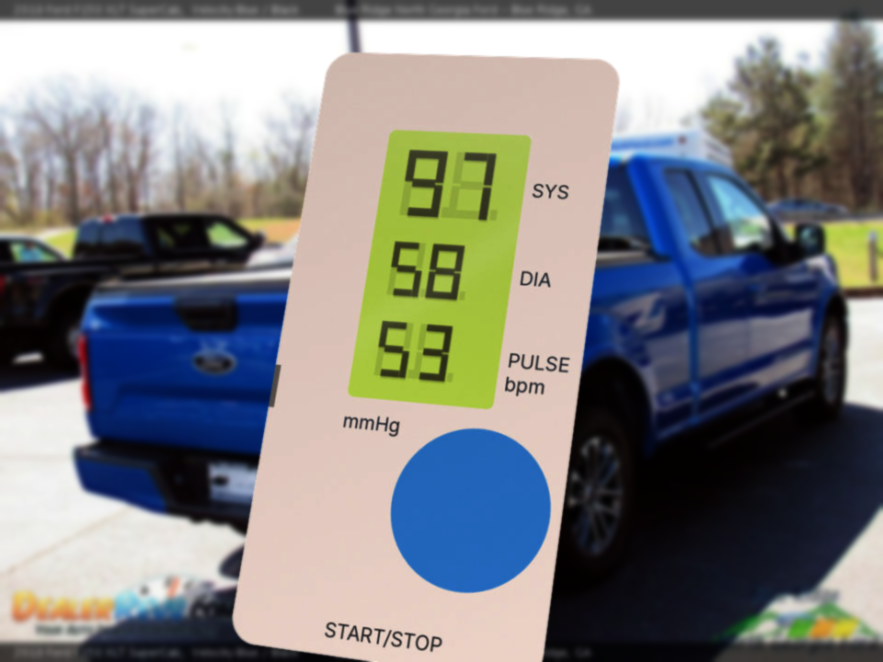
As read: 53 bpm
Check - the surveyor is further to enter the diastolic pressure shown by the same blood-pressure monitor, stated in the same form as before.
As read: 58 mmHg
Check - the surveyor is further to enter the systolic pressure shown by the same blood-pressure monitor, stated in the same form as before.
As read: 97 mmHg
